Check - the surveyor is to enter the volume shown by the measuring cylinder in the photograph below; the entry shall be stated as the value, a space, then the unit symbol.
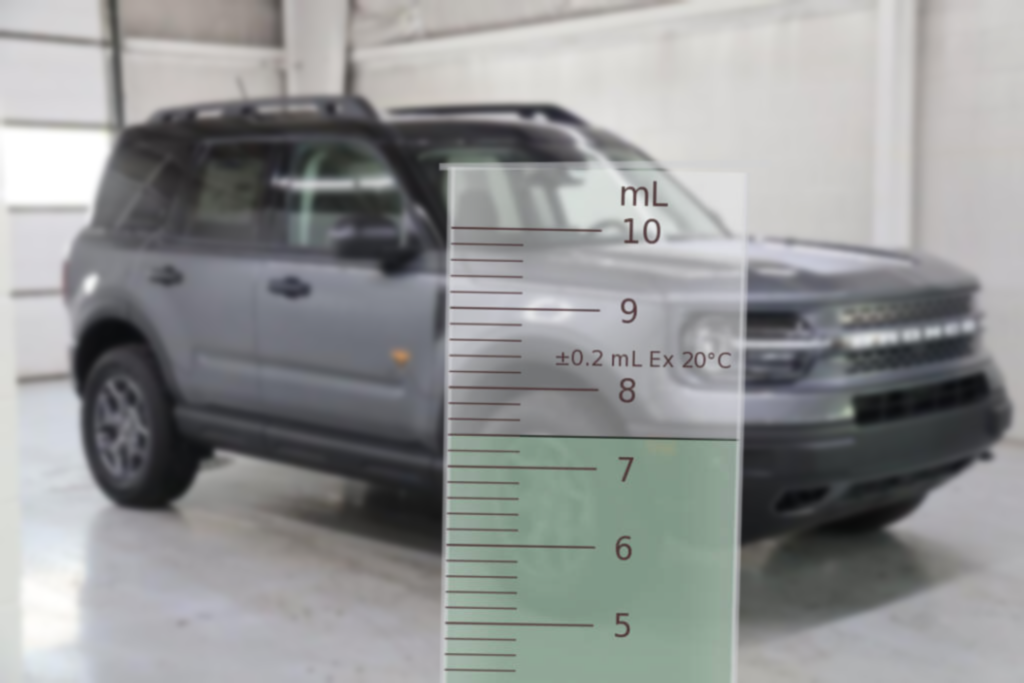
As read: 7.4 mL
